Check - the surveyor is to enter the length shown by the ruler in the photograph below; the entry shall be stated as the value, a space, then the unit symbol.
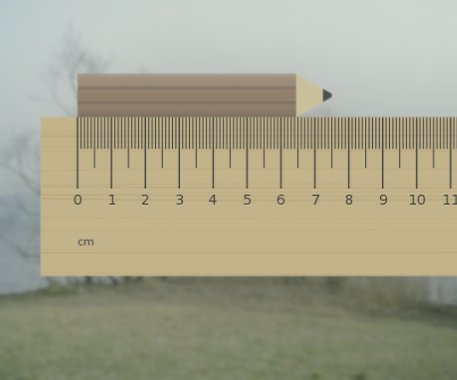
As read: 7.5 cm
